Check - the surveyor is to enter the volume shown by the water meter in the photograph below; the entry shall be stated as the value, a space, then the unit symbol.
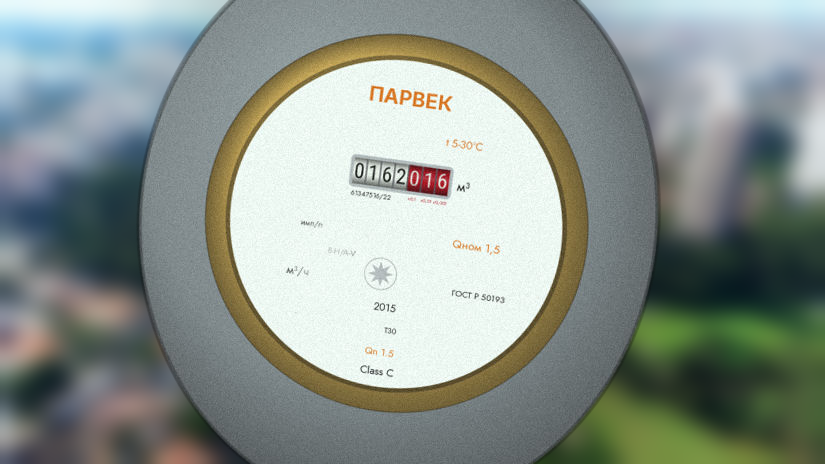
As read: 162.016 m³
